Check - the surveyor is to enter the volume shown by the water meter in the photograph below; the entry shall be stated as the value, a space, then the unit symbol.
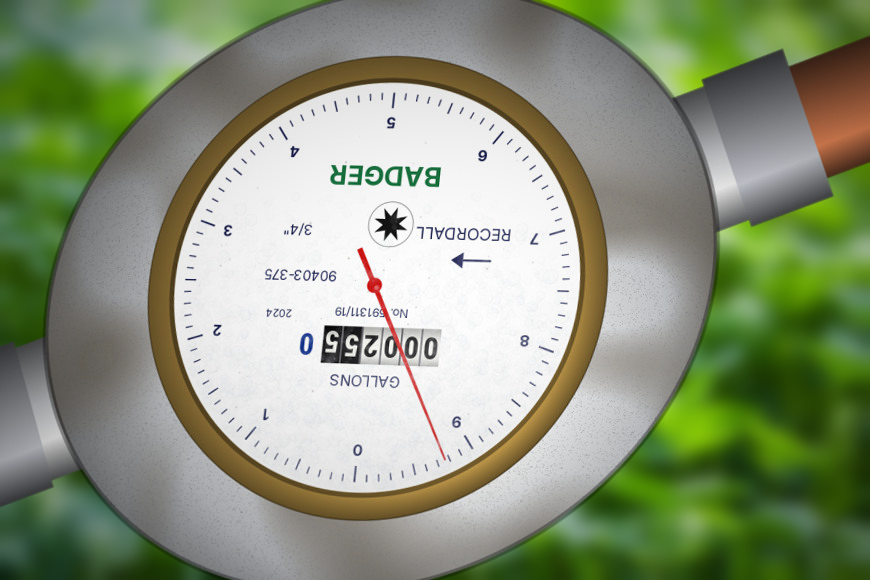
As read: 2549.2 gal
